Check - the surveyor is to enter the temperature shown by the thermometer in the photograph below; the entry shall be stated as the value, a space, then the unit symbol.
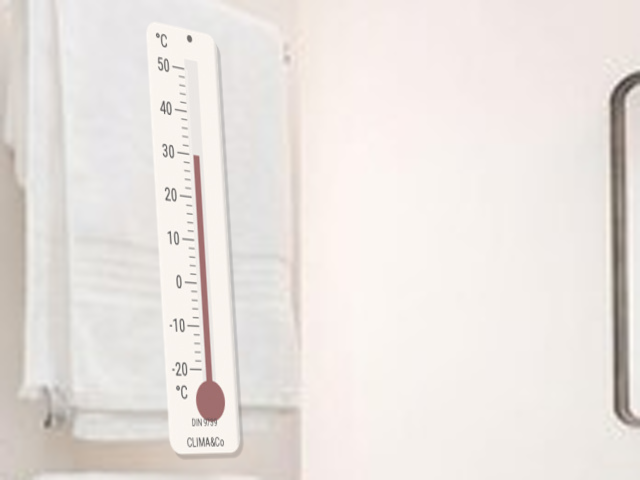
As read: 30 °C
